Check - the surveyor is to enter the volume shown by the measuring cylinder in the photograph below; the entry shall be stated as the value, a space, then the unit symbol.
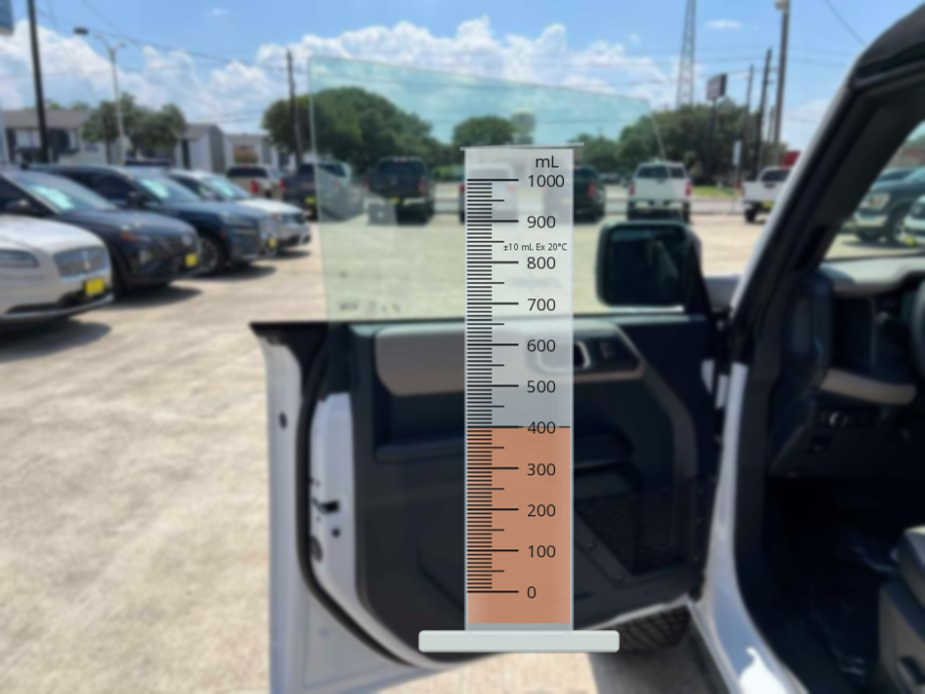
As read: 400 mL
